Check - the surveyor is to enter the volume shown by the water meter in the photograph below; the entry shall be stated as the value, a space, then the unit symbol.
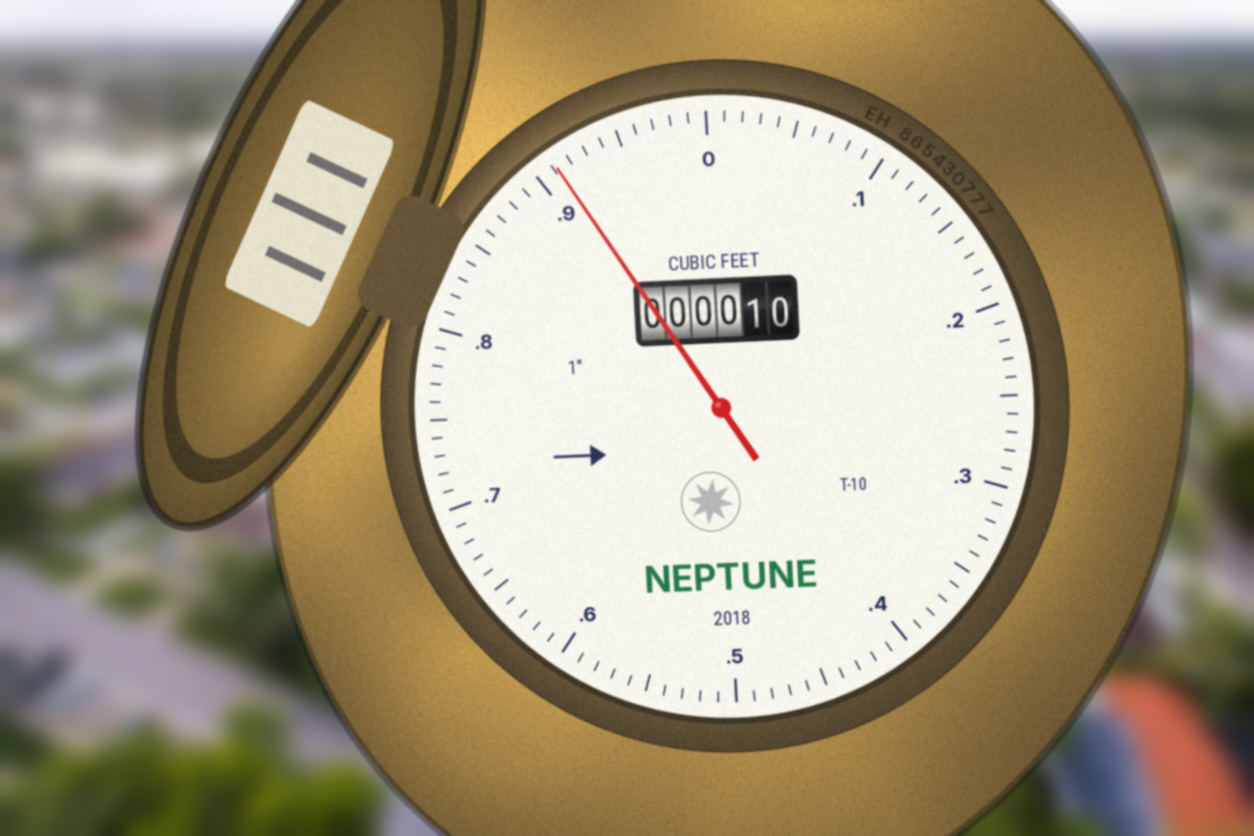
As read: 9.91 ft³
